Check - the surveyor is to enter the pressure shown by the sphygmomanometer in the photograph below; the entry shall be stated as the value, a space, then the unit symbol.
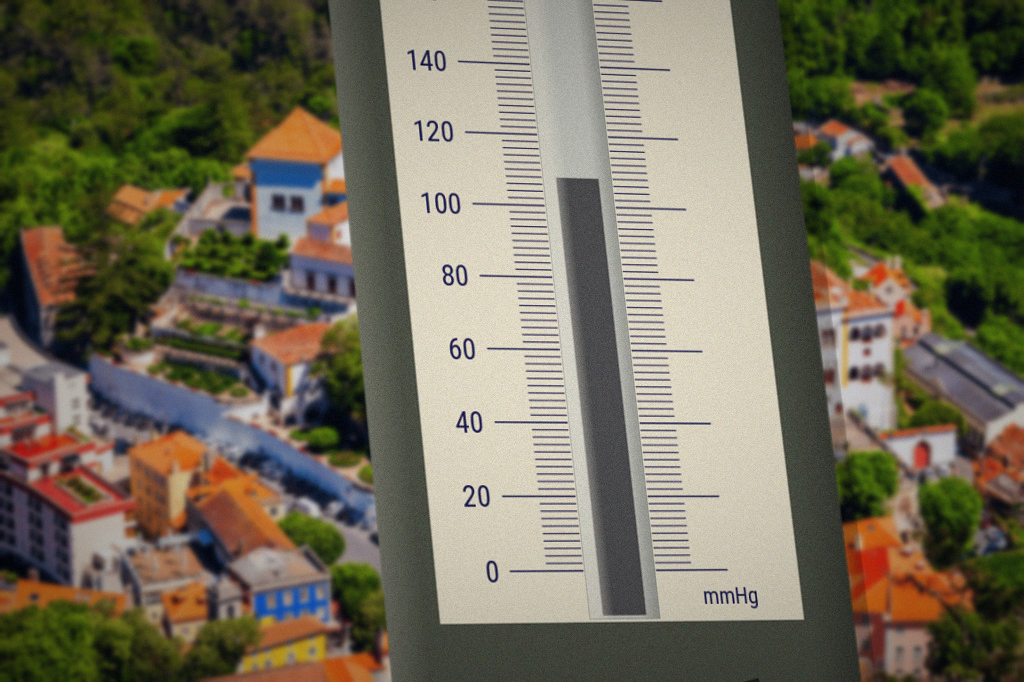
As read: 108 mmHg
